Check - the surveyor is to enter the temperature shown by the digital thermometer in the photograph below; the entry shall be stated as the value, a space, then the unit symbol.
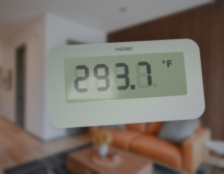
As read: 293.7 °F
